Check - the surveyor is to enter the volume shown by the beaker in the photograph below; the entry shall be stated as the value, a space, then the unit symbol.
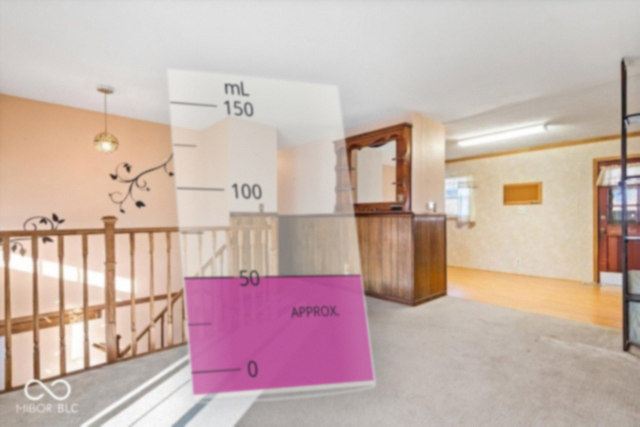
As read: 50 mL
